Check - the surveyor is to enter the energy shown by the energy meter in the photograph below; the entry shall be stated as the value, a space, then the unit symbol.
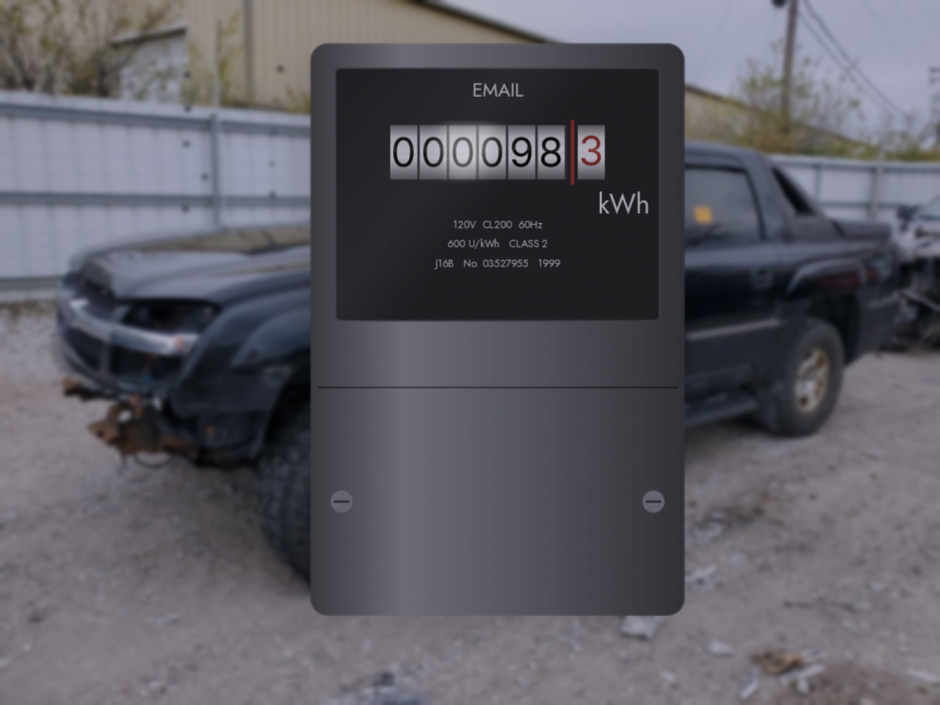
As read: 98.3 kWh
